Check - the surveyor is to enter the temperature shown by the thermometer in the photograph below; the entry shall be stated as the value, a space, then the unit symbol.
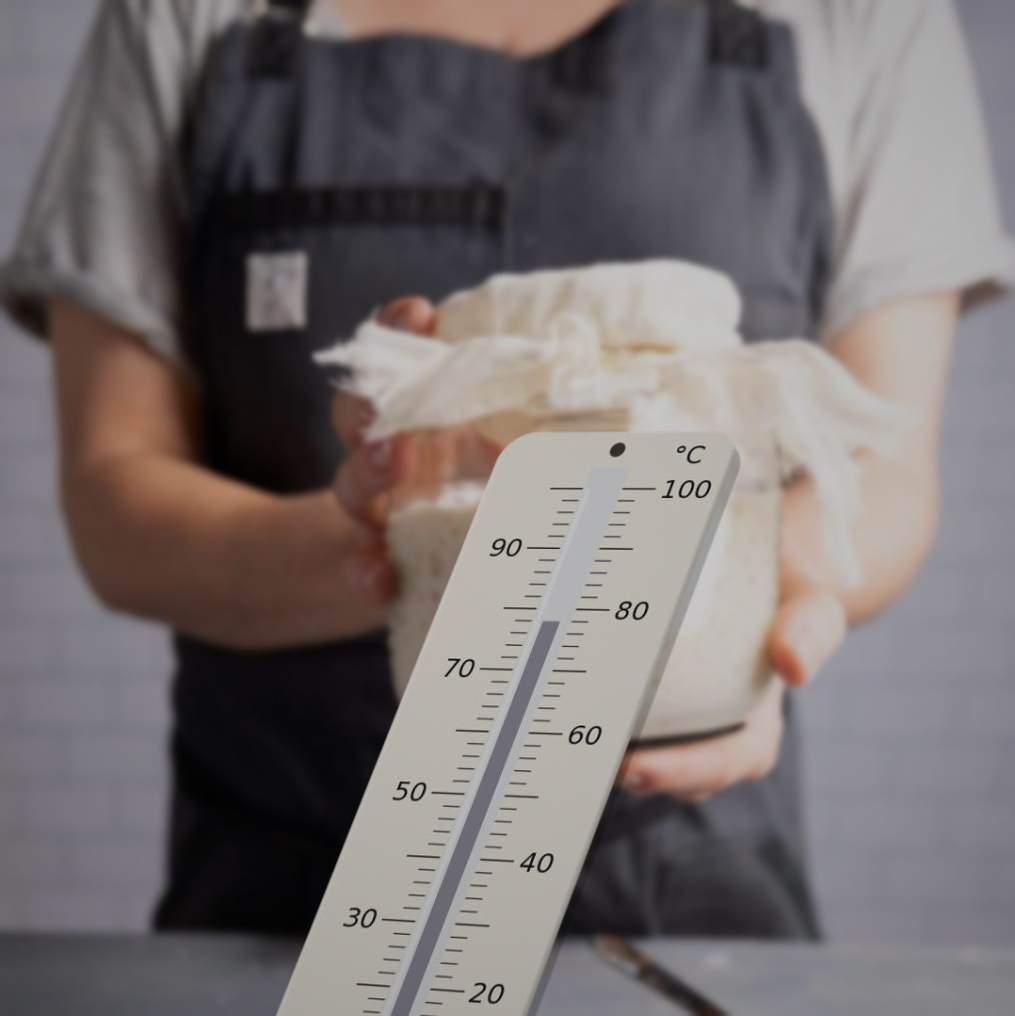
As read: 78 °C
